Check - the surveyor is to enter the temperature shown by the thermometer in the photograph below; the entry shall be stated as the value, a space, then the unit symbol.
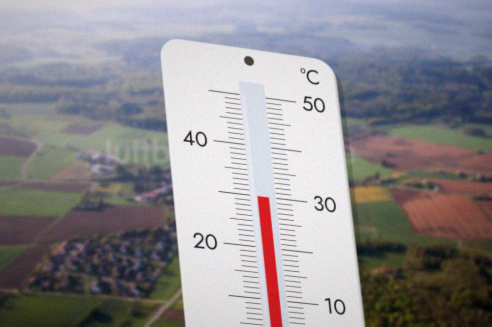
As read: 30 °C
